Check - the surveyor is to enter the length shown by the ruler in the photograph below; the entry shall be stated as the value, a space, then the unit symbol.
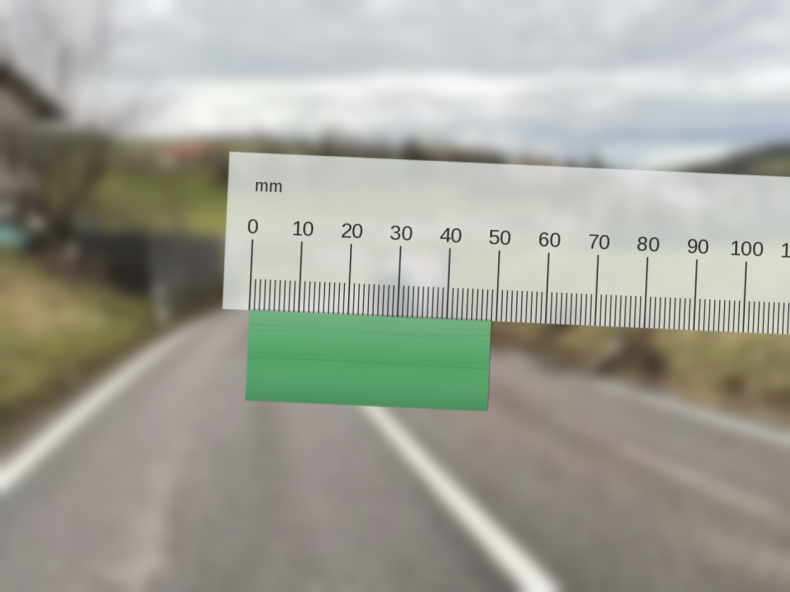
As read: 49 mm
